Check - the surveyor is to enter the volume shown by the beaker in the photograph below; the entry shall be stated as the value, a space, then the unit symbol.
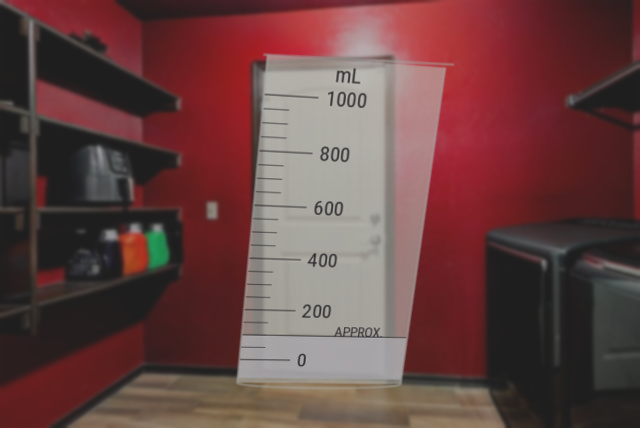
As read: 100 mL
